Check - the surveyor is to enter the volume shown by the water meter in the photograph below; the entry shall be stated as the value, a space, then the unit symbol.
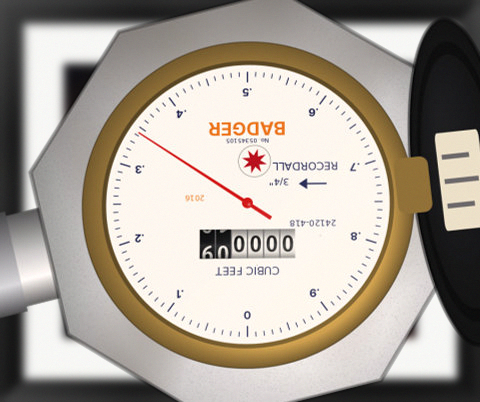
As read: 9.34 ft³
